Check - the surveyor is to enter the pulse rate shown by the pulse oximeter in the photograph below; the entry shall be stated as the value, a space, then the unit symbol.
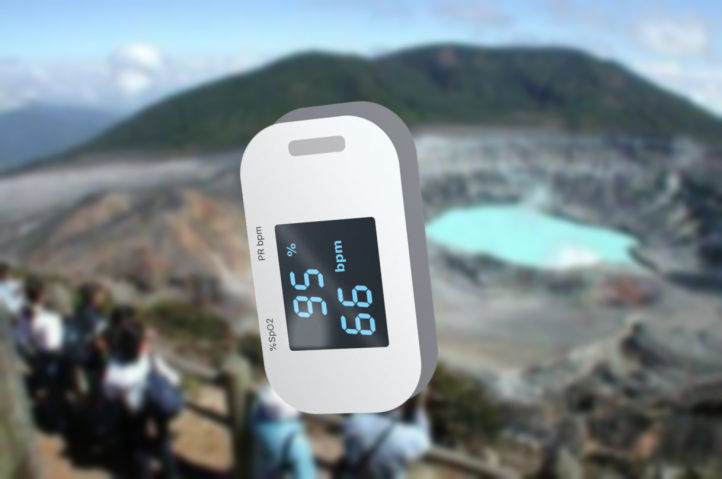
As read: 66 bpm
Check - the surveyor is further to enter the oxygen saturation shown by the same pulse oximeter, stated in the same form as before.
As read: 95 %
